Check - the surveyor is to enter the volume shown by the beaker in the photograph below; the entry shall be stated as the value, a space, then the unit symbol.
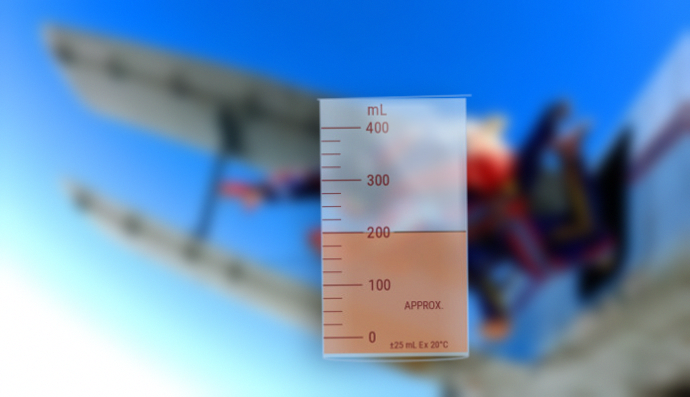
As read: 200 mL
